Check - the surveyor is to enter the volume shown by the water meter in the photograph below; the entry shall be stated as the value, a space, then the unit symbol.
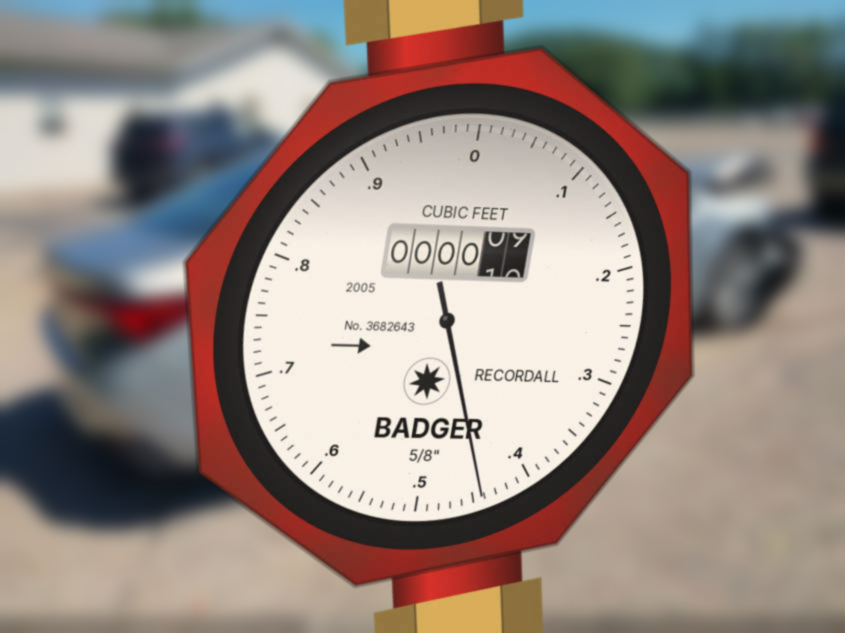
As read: 9.44 ft³
